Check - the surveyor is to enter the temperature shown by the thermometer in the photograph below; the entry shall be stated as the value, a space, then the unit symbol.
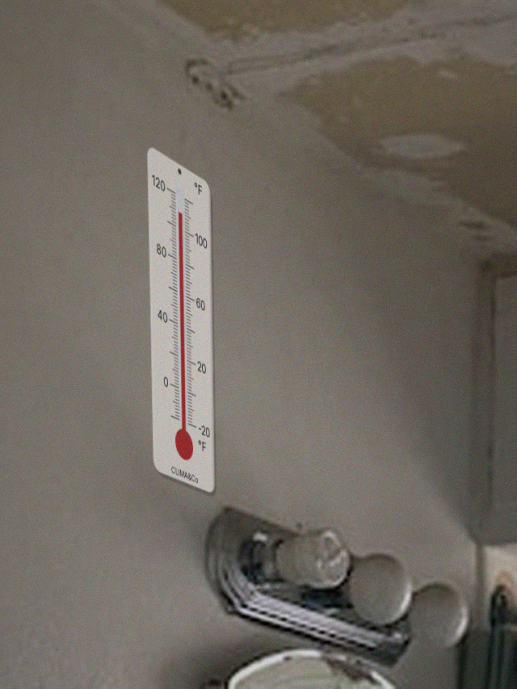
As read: 110 °F
